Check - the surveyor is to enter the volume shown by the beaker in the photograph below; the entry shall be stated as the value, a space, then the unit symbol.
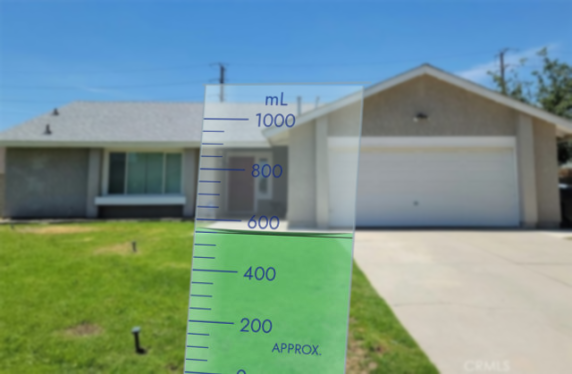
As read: 550 mL
